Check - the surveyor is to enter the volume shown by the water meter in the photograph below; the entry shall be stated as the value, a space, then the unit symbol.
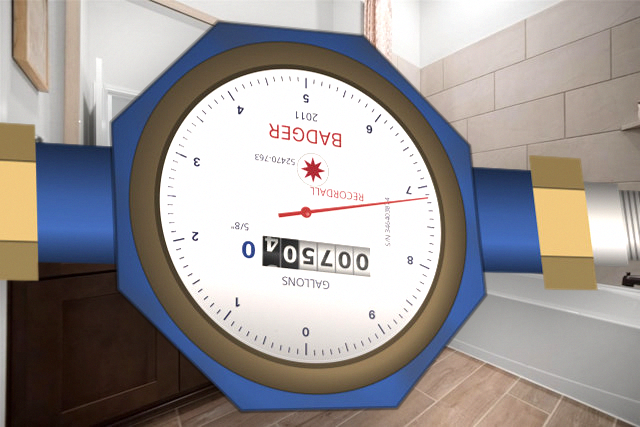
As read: 75037.1 gal
